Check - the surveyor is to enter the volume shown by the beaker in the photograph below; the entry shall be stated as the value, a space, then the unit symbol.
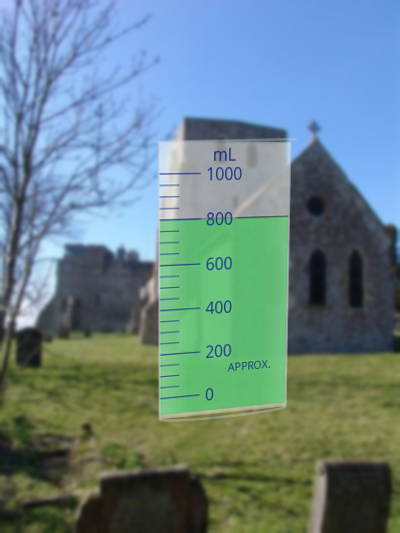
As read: 800 mL
